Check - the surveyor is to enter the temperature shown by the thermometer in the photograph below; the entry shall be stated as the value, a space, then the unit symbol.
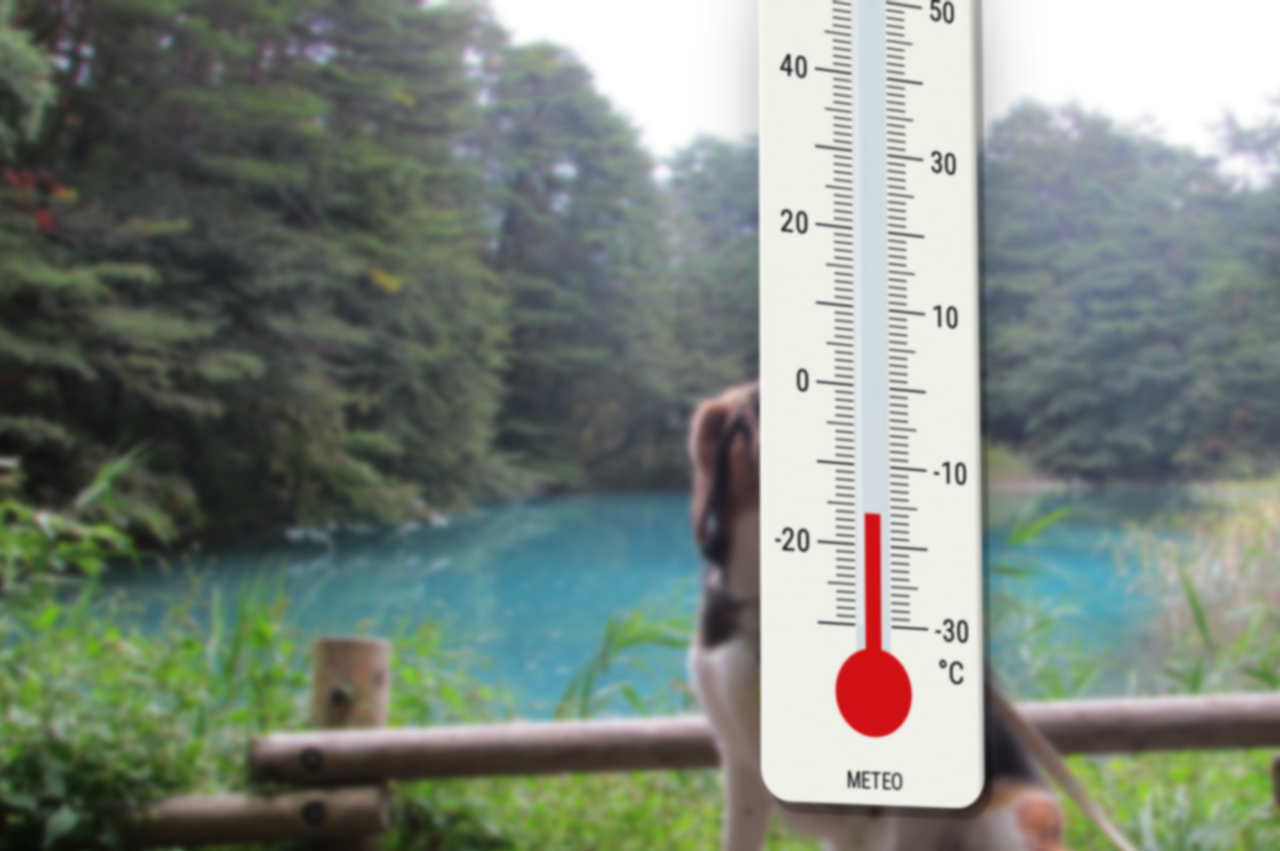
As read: -16 °C
